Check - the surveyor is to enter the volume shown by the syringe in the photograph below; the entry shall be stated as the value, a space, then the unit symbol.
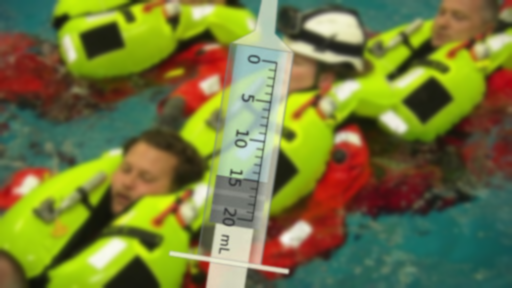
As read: 15 mL
